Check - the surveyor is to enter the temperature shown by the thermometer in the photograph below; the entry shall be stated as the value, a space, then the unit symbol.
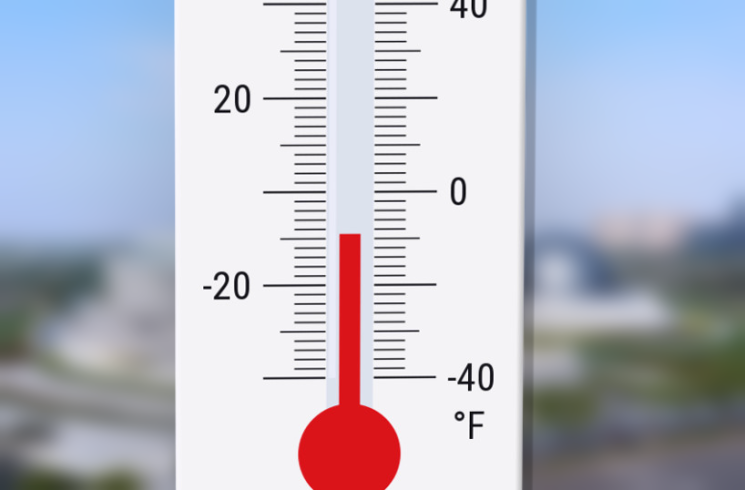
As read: -9 °F
